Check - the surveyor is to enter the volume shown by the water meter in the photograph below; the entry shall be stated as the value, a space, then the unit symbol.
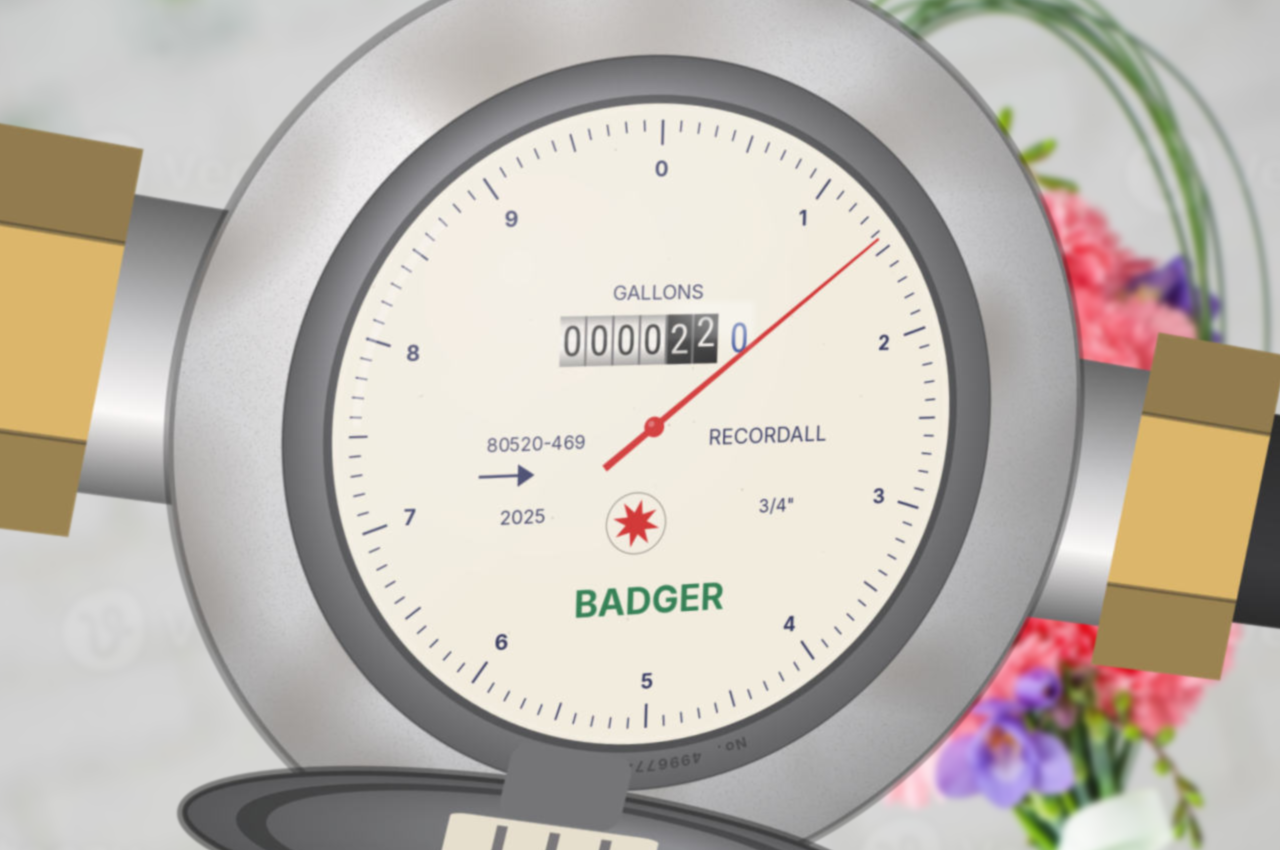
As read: 221.4 gal
